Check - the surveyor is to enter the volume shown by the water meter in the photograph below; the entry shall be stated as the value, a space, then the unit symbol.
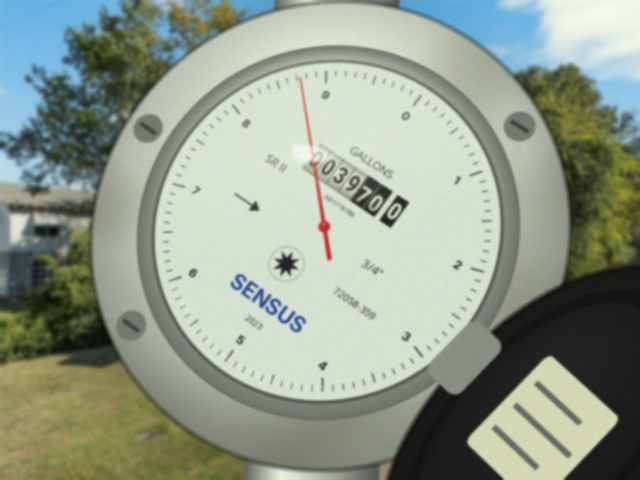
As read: 39698.7 gal
